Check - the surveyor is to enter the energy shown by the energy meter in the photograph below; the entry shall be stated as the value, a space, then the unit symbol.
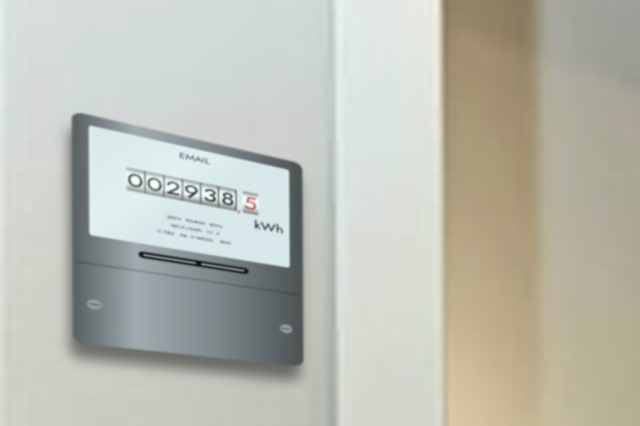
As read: 2938.5 kWh
